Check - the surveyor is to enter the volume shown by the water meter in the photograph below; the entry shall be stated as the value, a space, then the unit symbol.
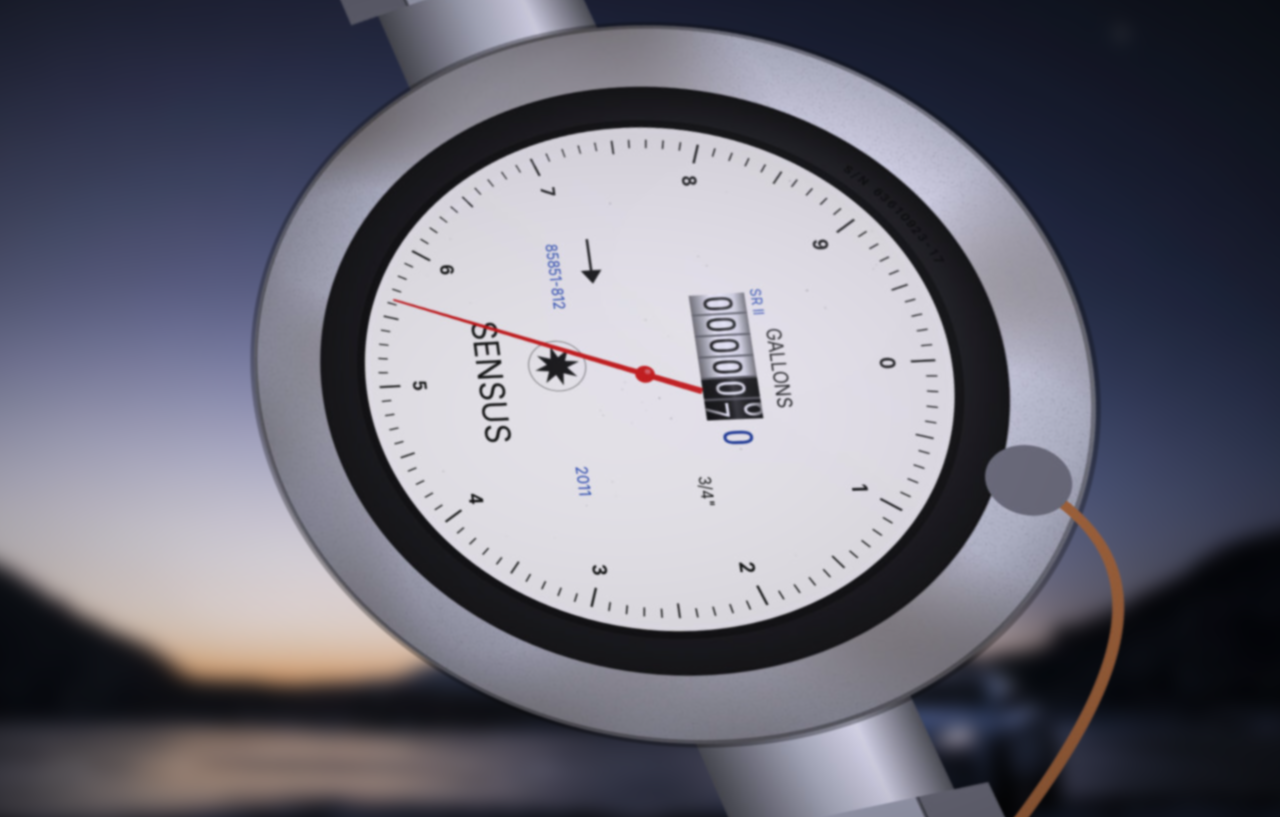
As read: 65.6 gal
